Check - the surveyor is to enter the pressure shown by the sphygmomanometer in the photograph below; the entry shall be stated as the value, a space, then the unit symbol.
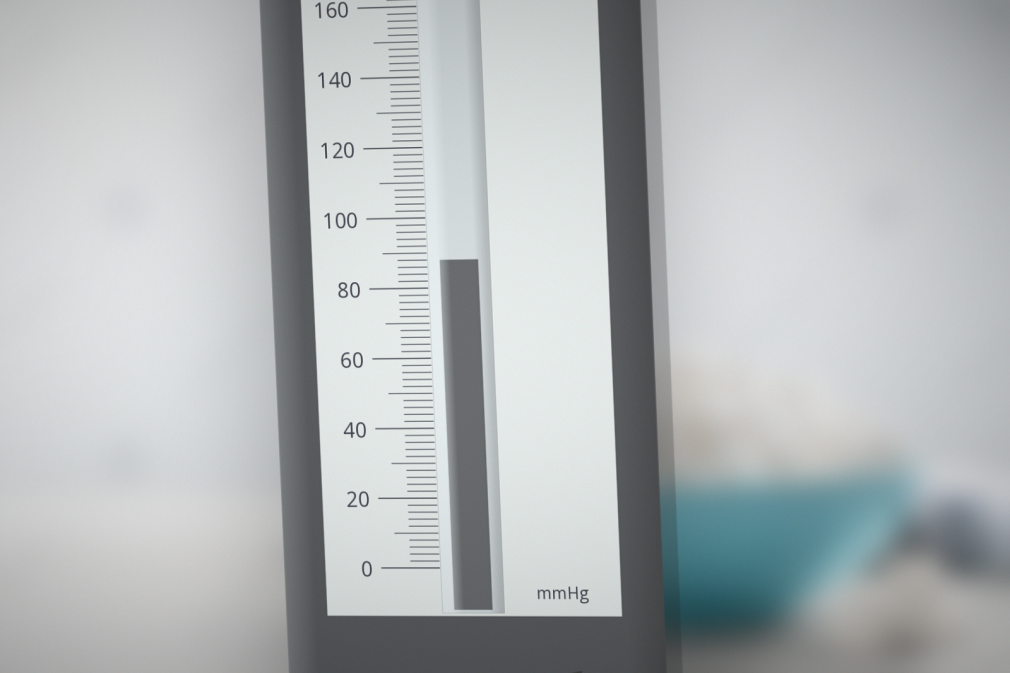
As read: 88 mmHg
